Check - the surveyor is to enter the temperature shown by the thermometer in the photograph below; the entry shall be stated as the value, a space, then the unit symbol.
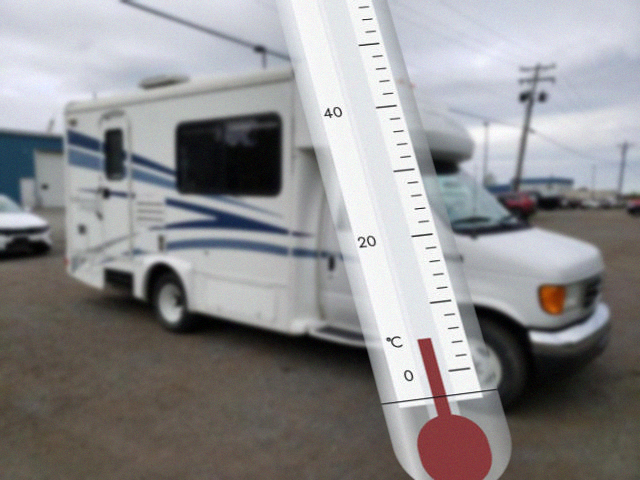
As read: 5 °C
